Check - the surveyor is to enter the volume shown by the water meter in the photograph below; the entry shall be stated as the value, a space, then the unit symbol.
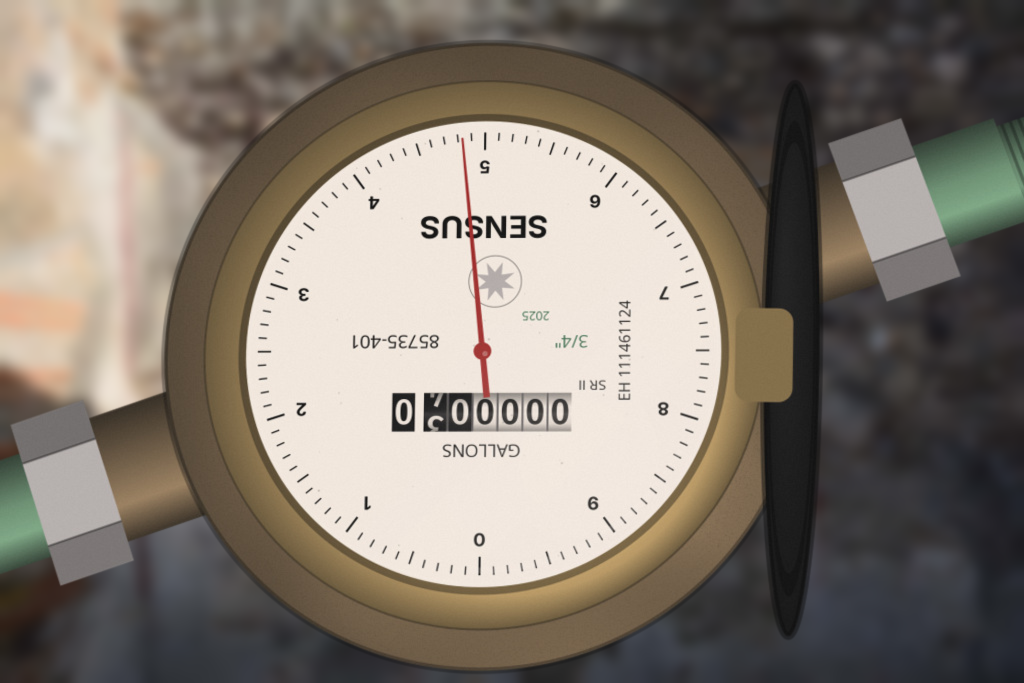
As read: 34.8 gal
